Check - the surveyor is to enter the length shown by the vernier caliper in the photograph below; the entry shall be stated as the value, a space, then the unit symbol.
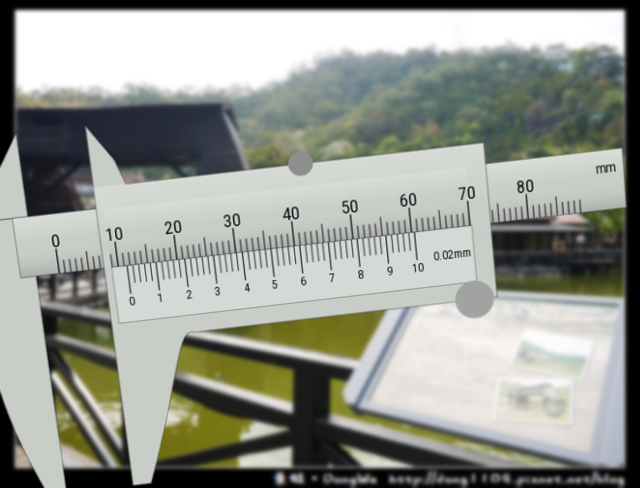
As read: 11.5 mm
